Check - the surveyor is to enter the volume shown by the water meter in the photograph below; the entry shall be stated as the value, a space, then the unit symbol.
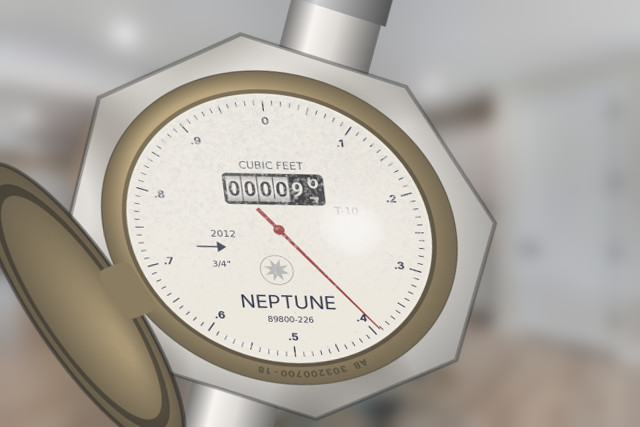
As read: 96.39 ft³
